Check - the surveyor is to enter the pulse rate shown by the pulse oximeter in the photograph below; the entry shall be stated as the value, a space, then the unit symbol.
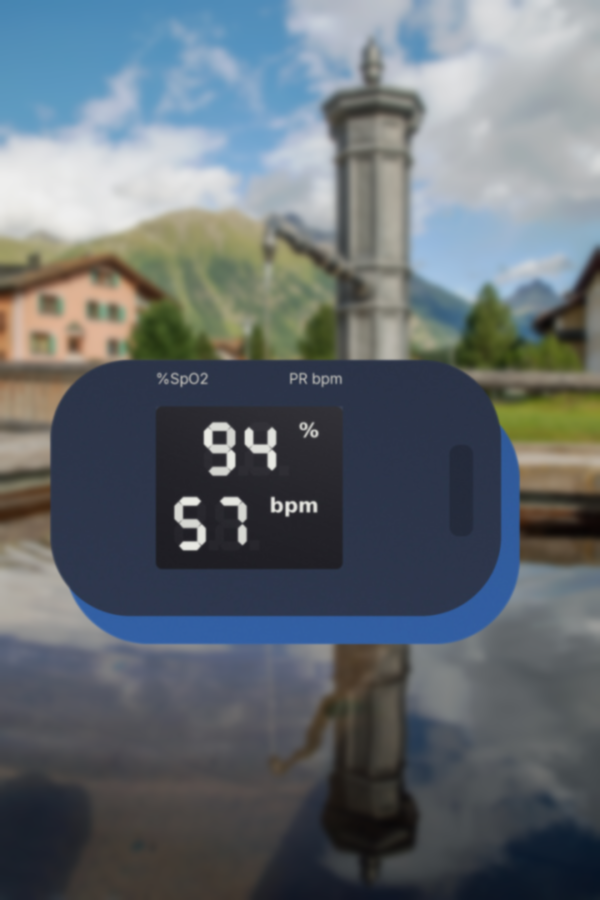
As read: 57 bpm
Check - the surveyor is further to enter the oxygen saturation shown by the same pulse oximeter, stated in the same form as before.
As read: 94 %
